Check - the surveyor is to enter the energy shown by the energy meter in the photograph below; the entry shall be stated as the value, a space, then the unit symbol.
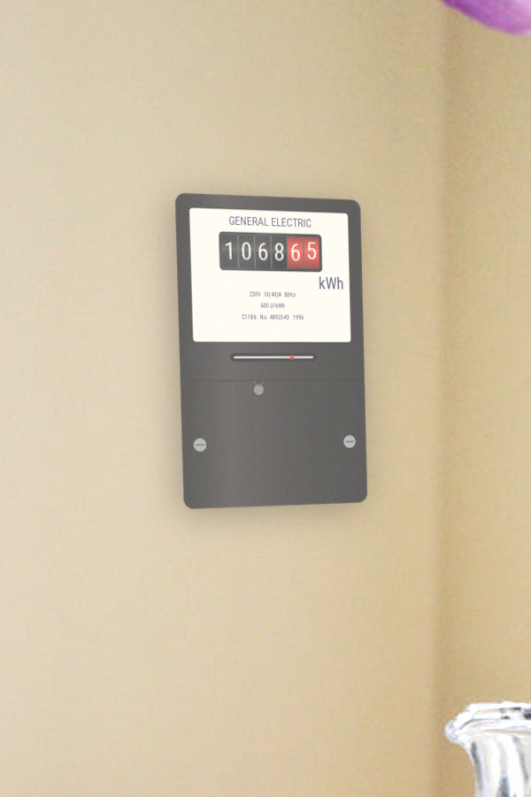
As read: 1068.65 kWh
